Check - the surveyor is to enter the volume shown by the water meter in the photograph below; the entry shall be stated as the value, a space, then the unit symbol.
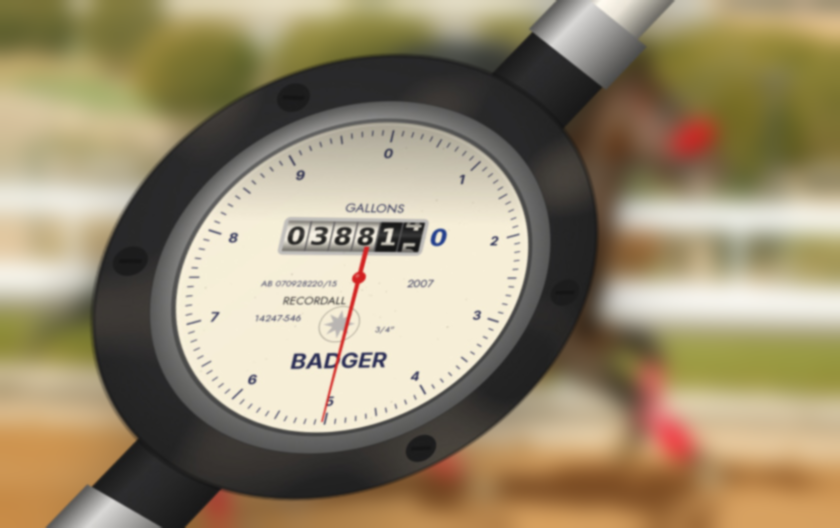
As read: 388145.0 gal
